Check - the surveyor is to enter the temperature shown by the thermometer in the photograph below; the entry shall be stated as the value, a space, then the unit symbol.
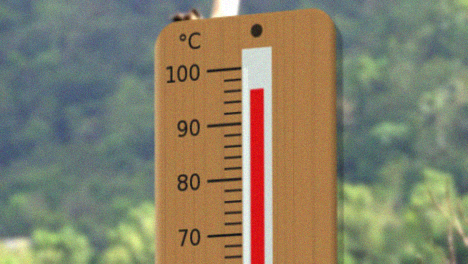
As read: 96 °C
